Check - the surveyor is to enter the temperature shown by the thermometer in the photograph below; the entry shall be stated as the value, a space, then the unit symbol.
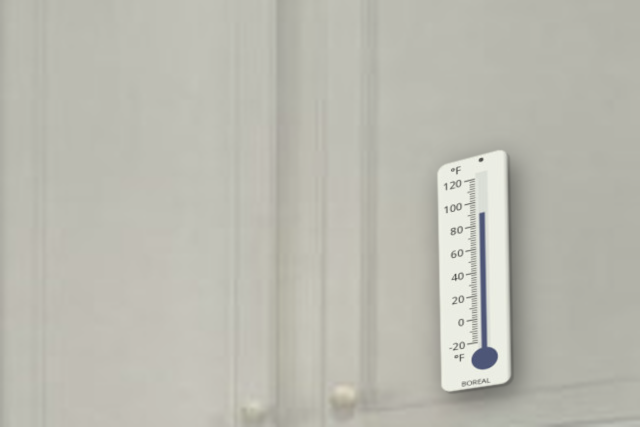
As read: 90 °F
